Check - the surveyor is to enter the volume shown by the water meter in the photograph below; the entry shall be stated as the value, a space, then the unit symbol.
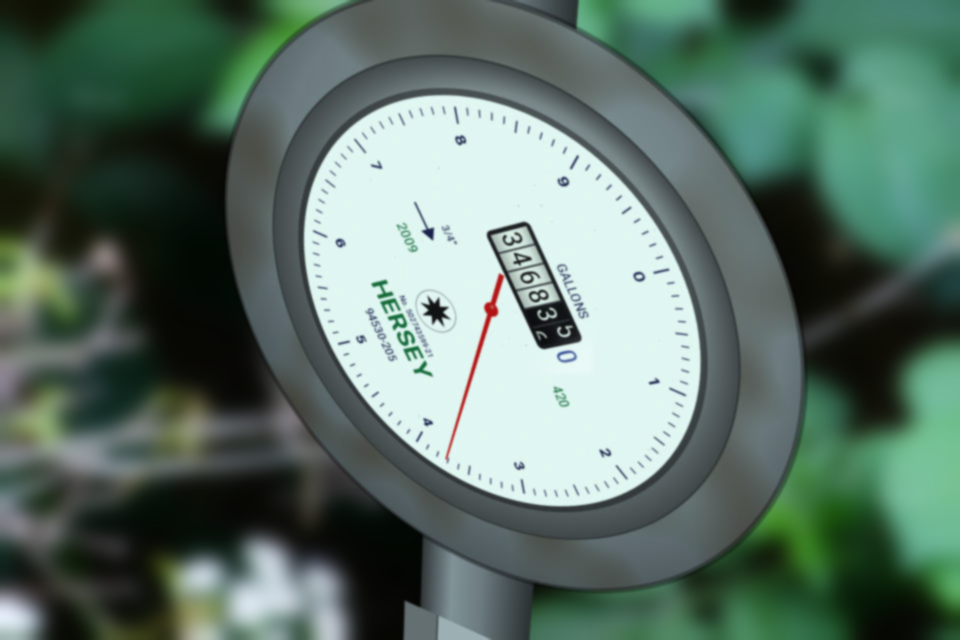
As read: 3468353.7 gal
